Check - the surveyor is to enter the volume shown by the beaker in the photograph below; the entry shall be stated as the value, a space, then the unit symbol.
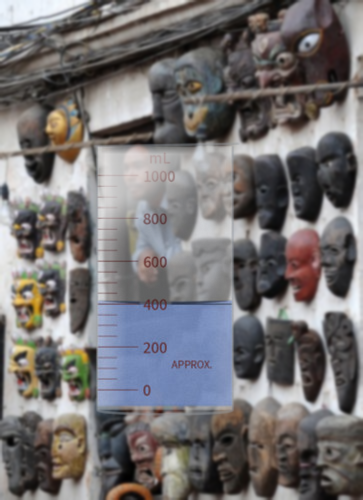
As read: 400 mL
